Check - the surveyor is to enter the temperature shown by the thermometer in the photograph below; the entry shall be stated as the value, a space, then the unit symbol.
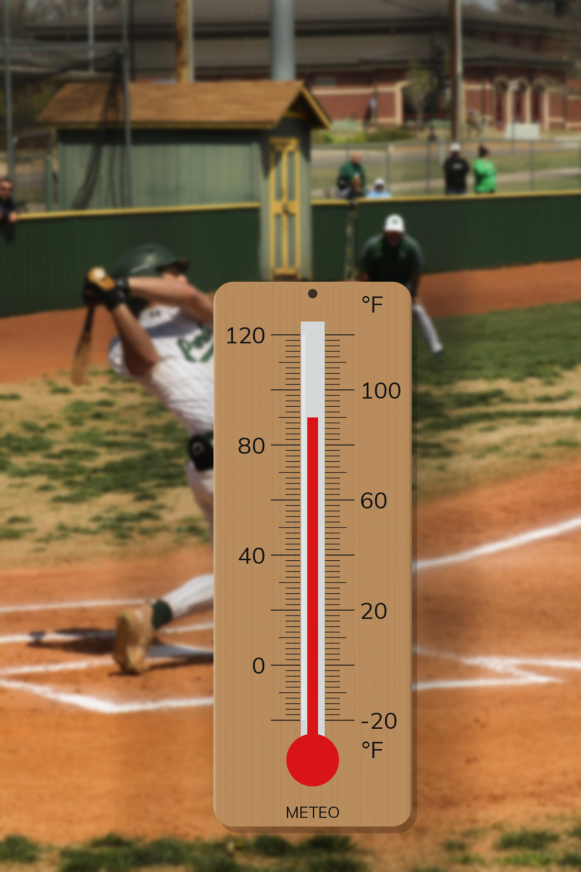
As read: 90 °F
